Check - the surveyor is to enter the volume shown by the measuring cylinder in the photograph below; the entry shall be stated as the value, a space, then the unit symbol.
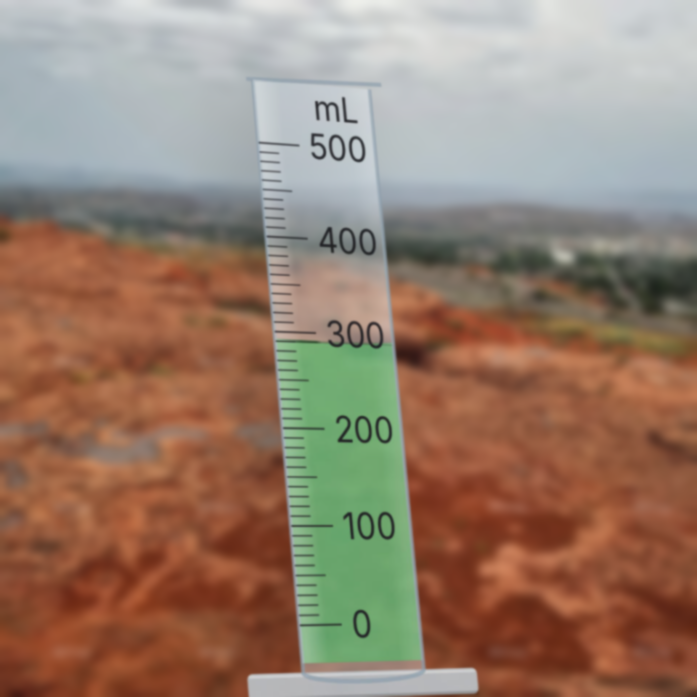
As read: 290 mL
